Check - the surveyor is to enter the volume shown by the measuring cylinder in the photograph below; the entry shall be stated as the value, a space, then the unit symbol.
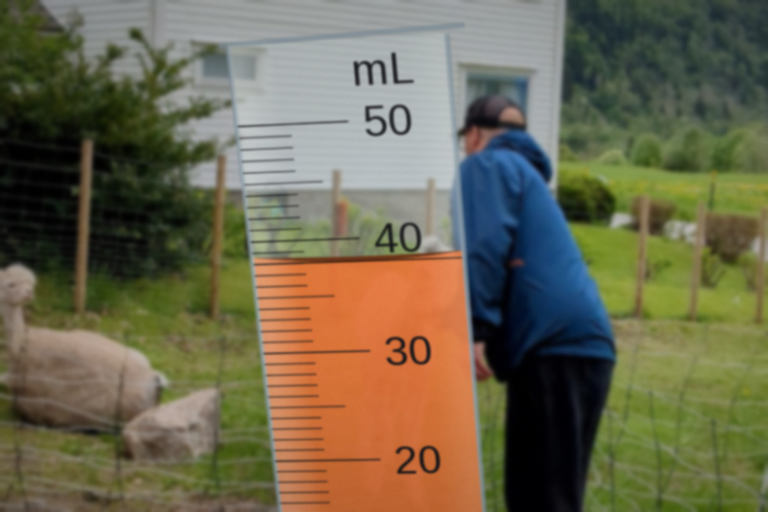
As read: 38 mL
